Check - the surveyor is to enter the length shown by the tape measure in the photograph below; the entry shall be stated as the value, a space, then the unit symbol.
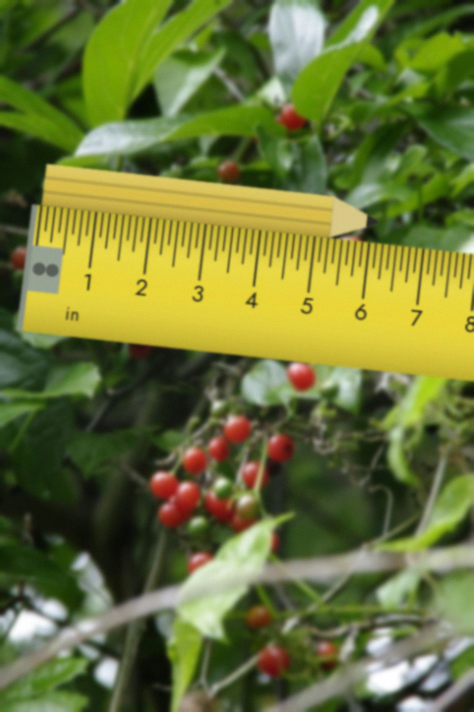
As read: 6.125 in
